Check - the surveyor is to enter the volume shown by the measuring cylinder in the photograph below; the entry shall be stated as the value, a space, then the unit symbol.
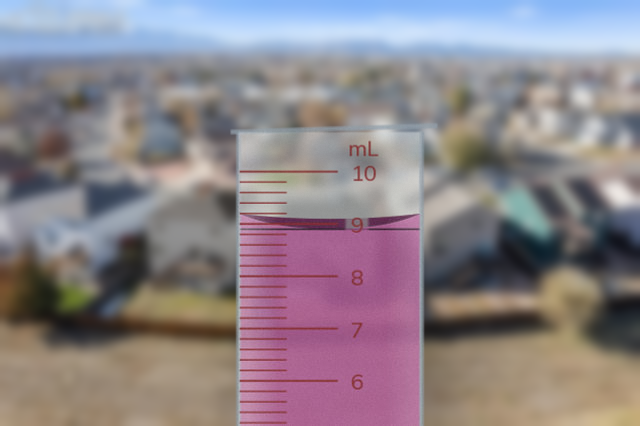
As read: 8.9 mL
